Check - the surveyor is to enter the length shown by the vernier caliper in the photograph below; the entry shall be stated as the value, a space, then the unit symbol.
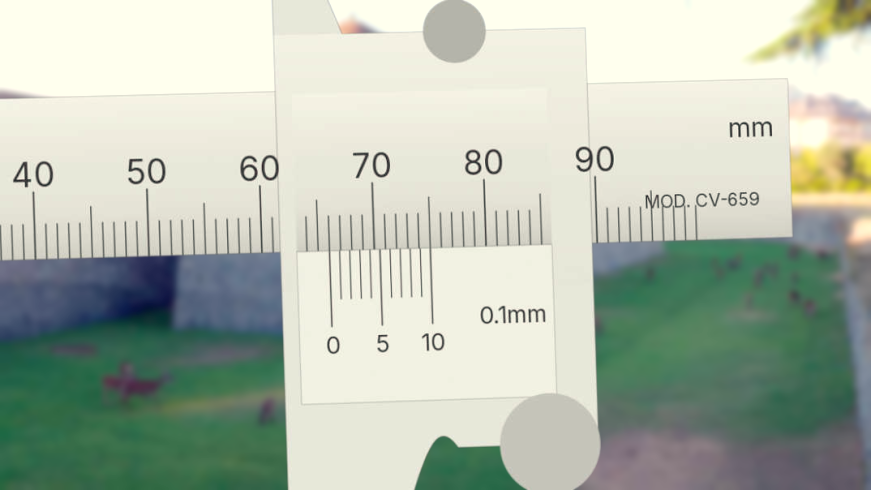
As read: 66.0 mm
